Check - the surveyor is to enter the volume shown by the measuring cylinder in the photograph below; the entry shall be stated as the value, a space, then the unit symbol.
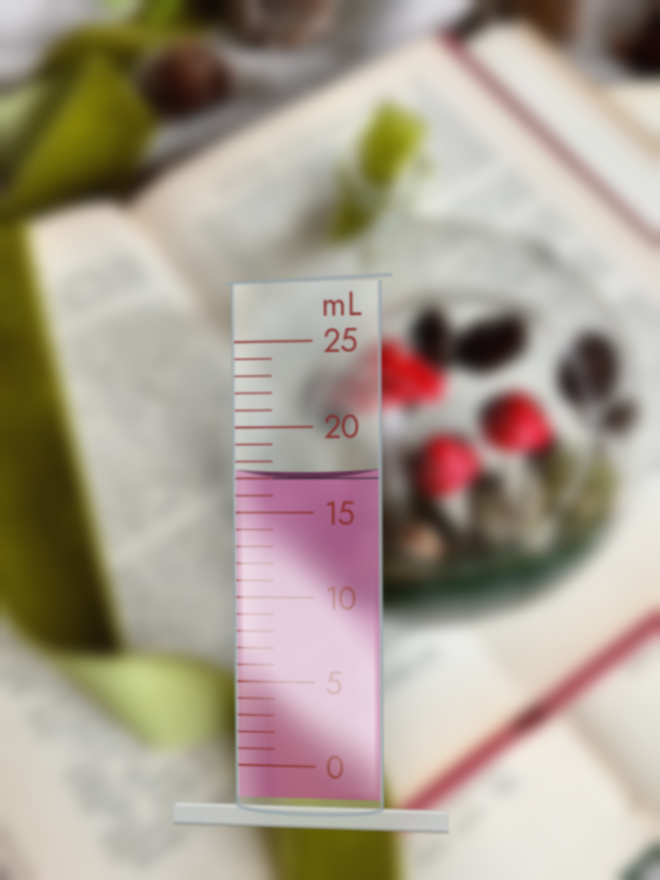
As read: 17 mL
